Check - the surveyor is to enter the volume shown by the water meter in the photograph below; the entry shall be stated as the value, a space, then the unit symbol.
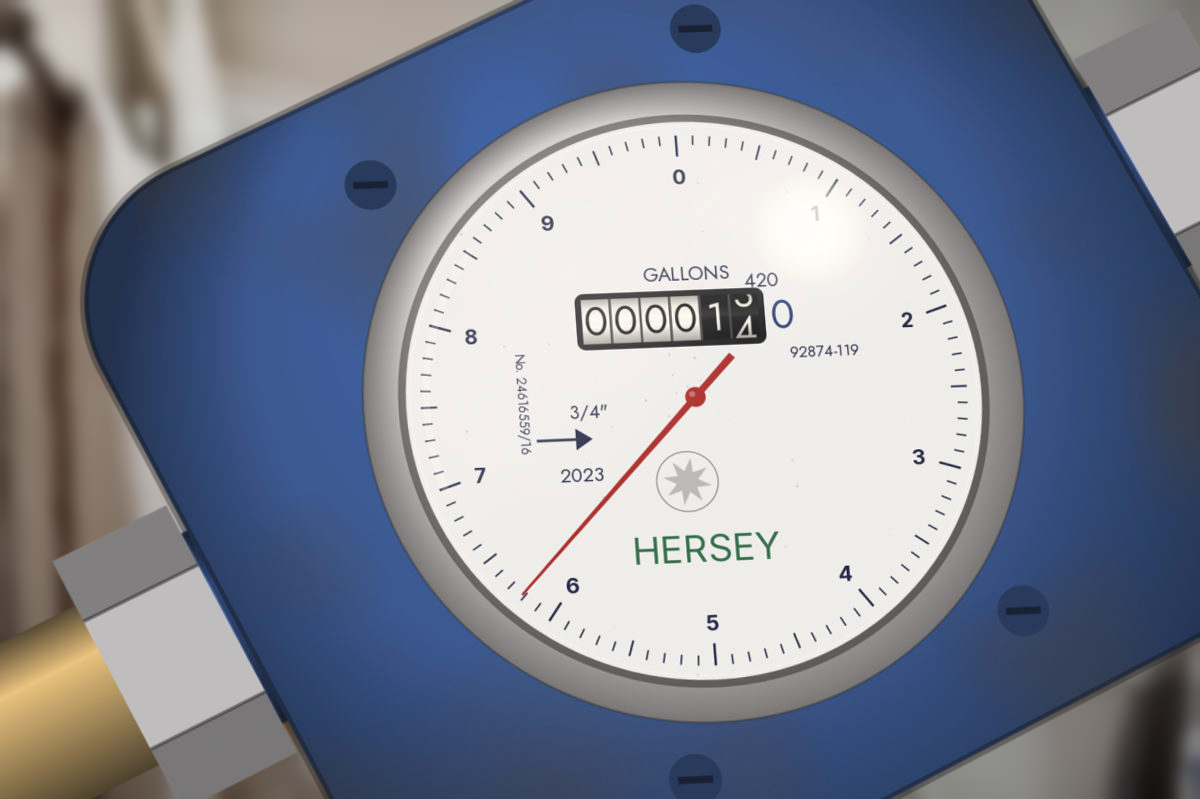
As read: 136.2 gal
